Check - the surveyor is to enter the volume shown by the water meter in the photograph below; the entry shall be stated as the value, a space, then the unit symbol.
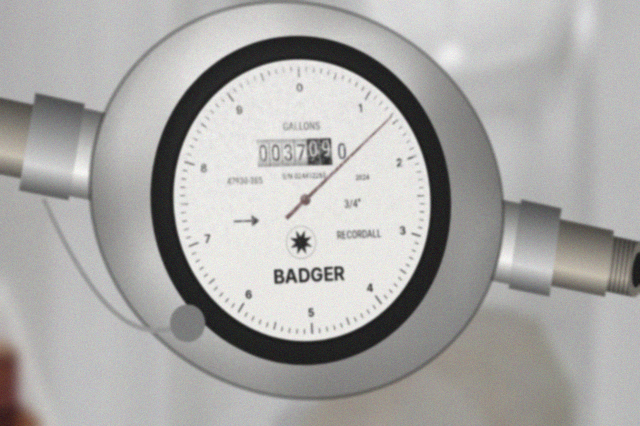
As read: 37091.4 gal
